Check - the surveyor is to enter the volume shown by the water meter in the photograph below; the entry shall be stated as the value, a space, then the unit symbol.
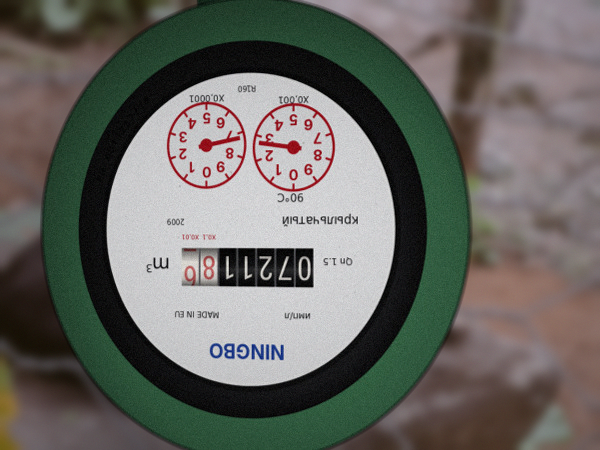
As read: 7211.8627 m³
